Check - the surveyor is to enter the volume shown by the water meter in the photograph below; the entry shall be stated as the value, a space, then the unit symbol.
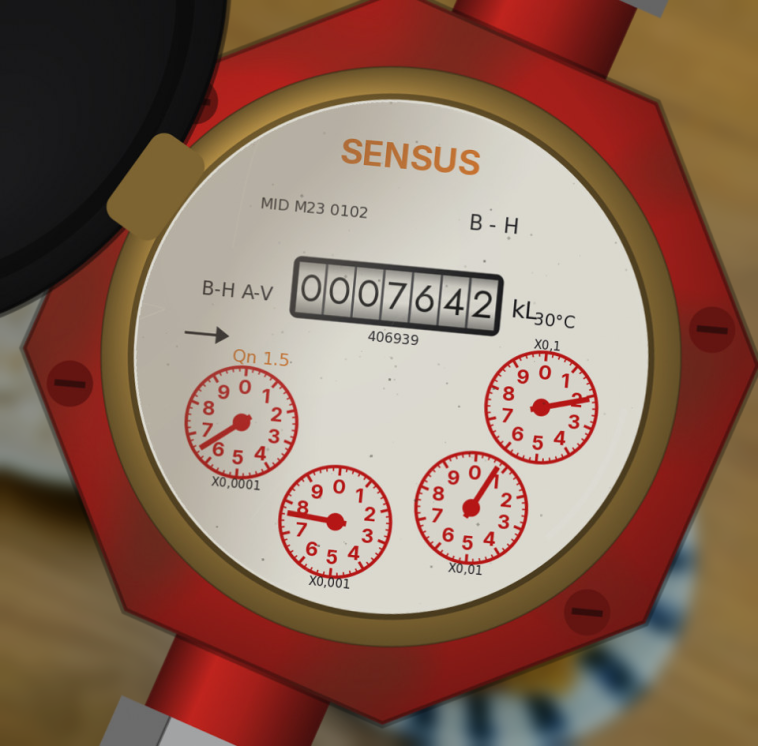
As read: 7642.2076 kL
